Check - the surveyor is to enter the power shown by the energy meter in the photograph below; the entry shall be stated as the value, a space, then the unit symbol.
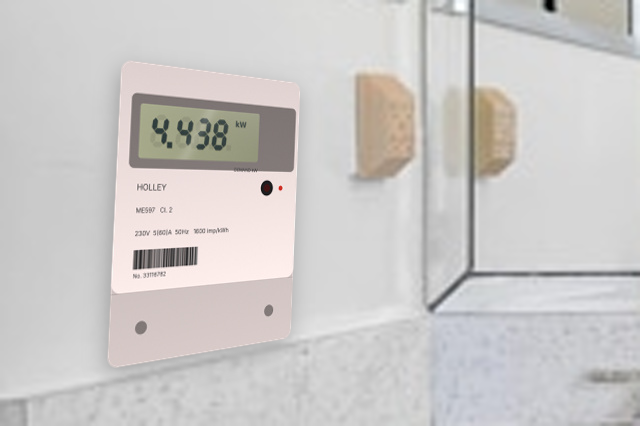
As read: 4.438 kW
